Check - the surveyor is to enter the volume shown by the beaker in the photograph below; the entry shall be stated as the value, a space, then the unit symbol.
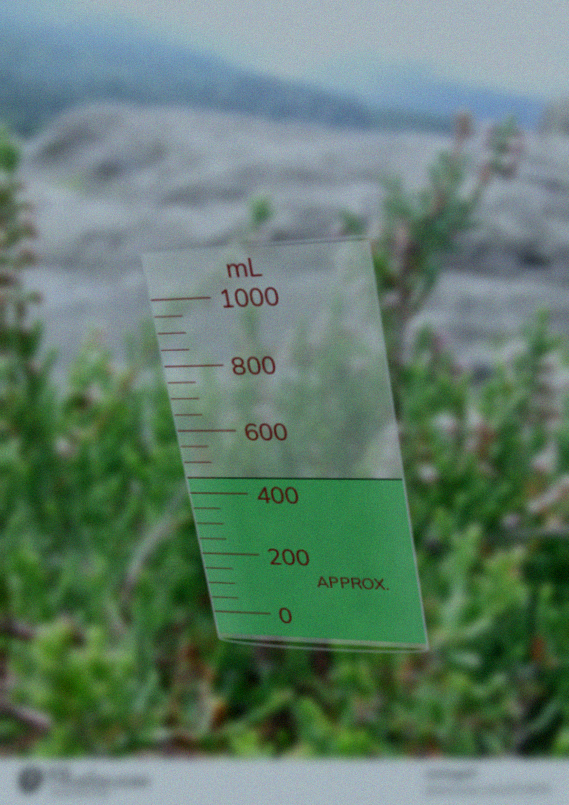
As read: 450 mL
